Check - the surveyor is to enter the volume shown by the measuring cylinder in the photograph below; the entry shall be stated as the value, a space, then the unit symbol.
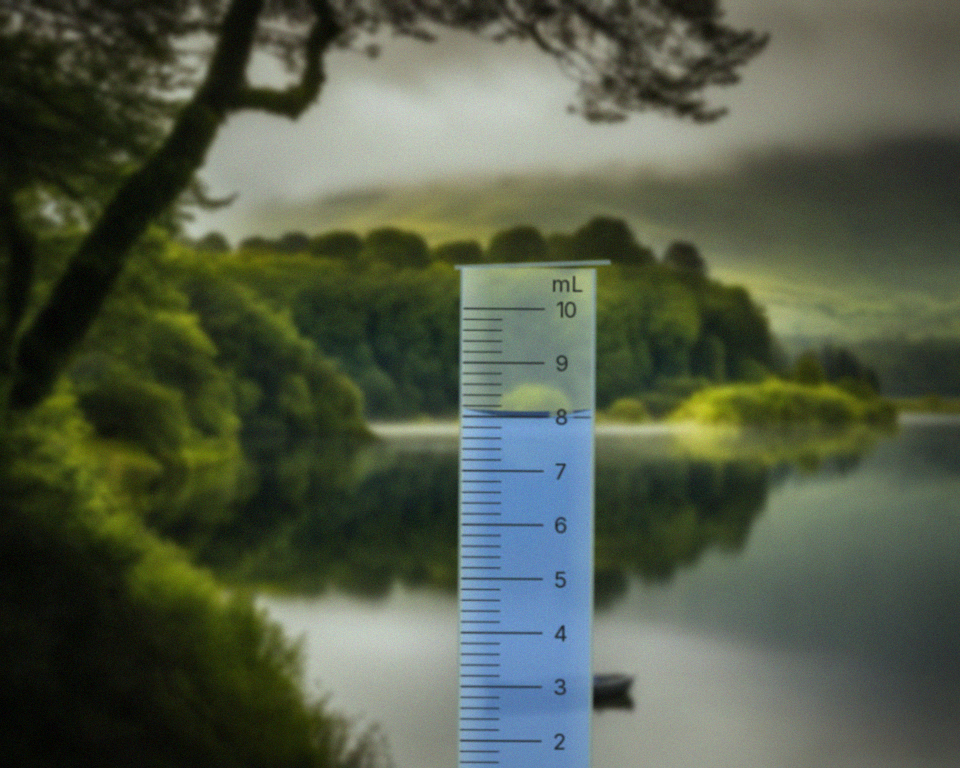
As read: 8 mL
